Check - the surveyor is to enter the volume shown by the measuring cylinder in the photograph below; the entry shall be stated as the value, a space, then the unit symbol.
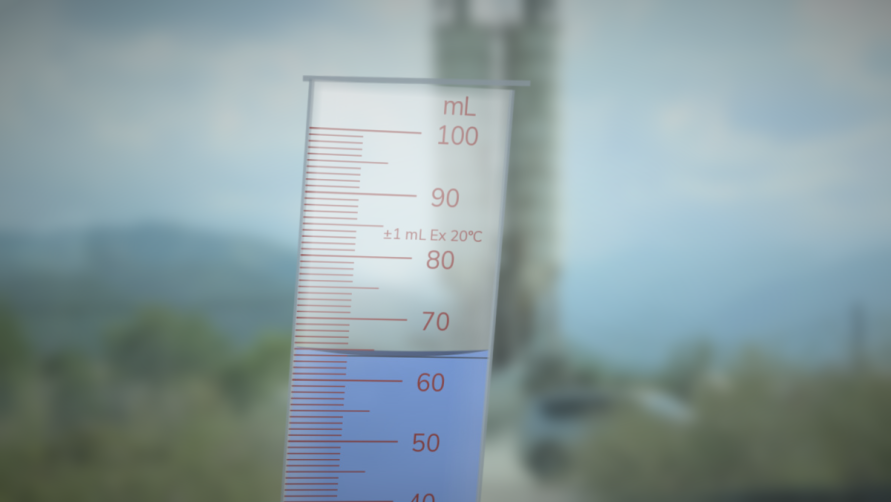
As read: 64 mL
